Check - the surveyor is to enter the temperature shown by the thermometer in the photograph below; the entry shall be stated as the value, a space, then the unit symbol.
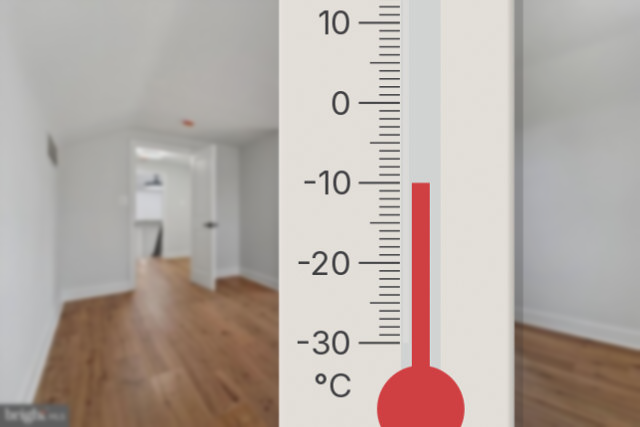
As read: -10 °C
